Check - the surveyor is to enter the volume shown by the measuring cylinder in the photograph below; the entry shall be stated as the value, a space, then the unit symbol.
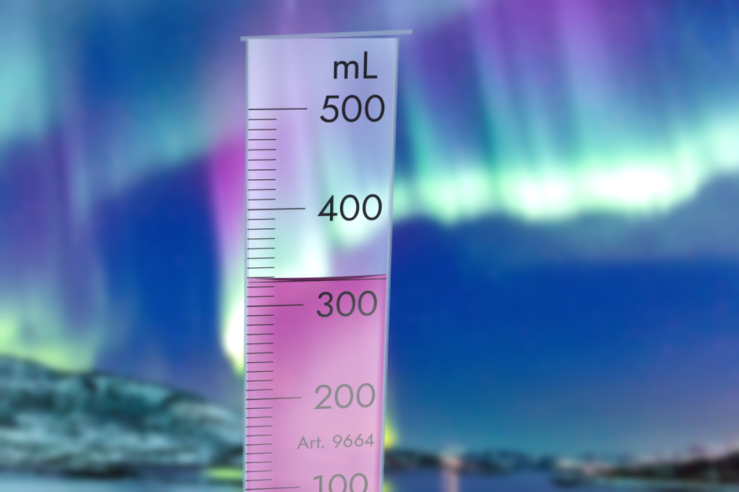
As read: 325 mL
